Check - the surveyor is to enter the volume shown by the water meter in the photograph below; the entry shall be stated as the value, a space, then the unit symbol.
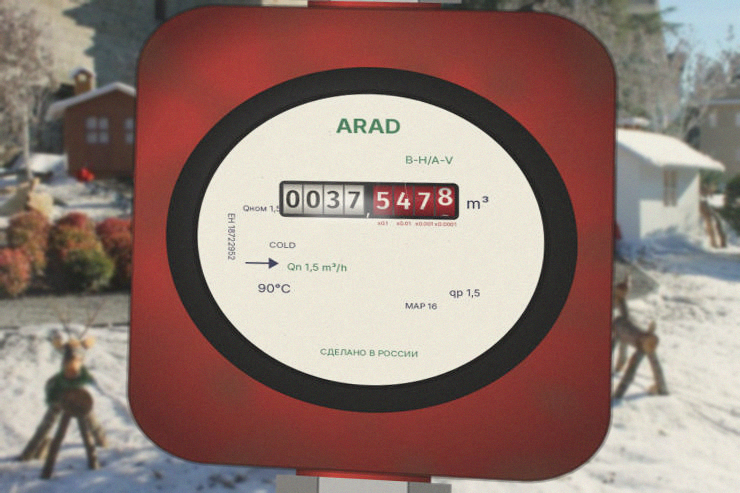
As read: 37.5478 m³
